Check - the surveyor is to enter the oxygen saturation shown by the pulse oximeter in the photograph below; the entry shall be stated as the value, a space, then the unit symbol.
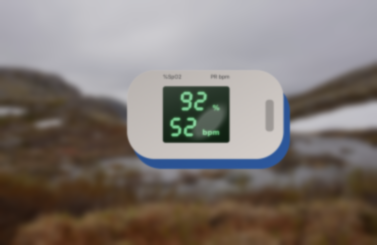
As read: 92 %
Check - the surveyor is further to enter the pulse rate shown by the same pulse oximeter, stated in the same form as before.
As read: 52 bpm
